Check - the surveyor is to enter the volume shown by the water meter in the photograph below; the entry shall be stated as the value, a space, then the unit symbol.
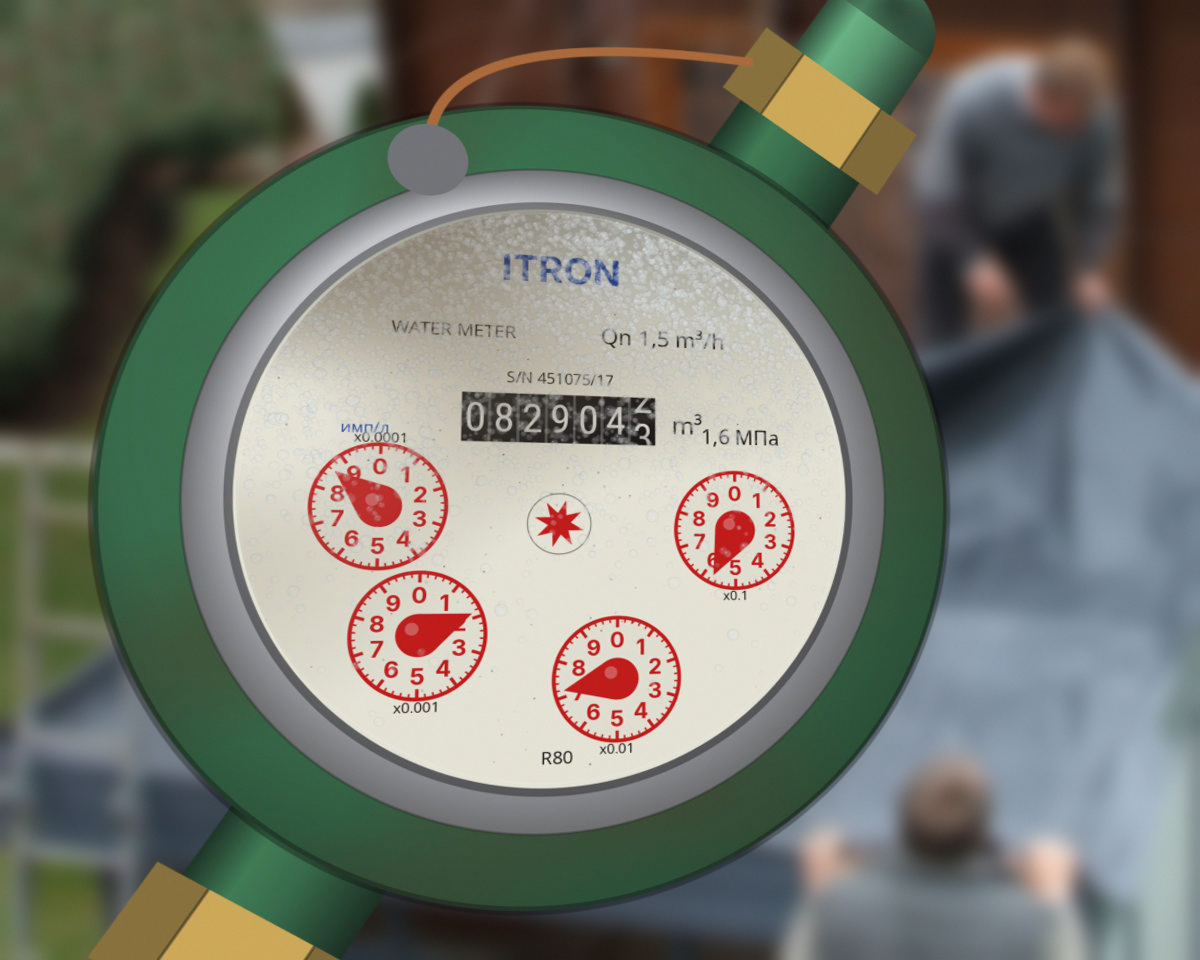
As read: 829042.5718 m³
